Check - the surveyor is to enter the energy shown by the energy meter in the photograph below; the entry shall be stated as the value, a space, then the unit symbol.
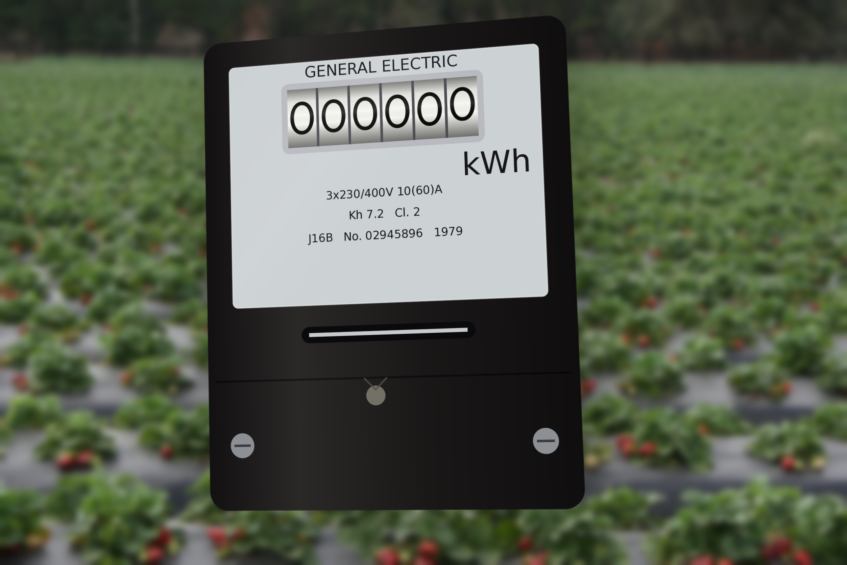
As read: 0 kWh
